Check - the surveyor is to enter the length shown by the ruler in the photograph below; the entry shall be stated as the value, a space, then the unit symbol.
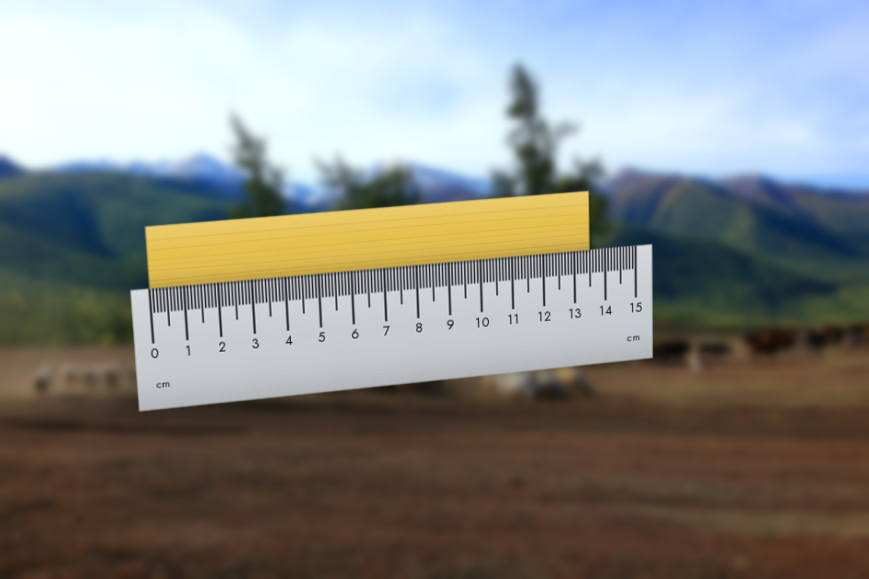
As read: 13.5 cm
